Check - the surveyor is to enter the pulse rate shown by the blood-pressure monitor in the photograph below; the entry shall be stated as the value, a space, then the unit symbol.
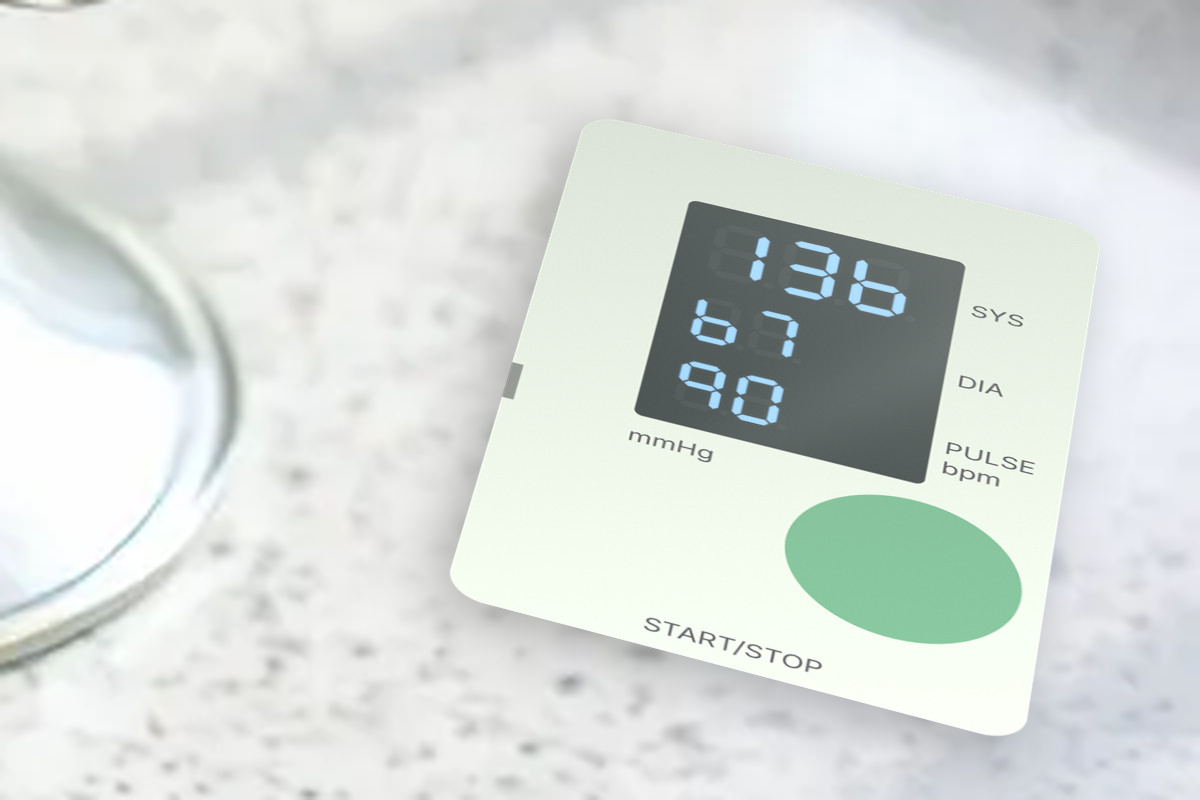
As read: 90 bpm
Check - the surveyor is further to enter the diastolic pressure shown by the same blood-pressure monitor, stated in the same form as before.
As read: 67 mmHg
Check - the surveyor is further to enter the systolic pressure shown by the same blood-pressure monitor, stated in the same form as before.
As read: 136 mmHg
